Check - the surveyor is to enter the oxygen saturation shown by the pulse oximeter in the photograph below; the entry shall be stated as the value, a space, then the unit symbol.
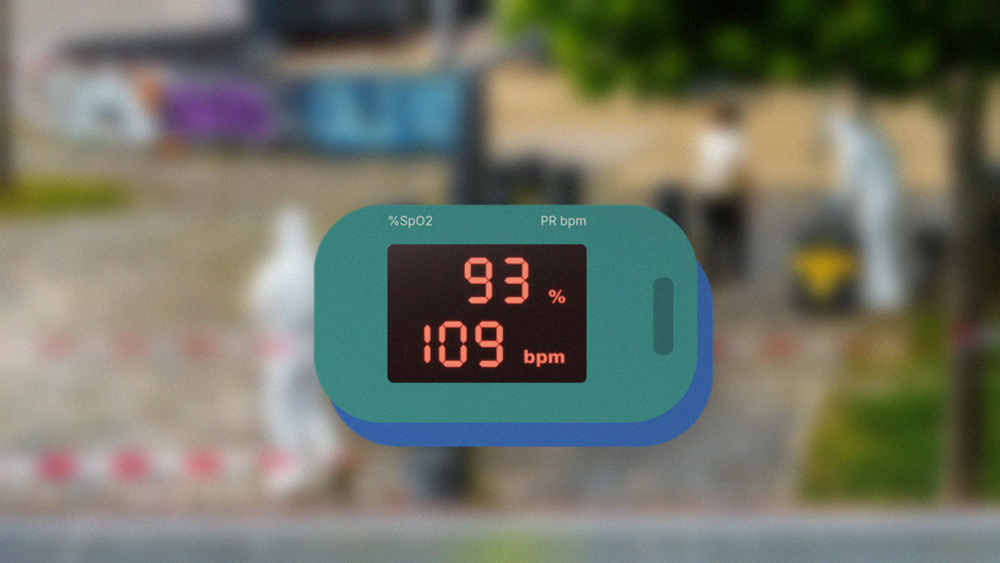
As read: 93 %
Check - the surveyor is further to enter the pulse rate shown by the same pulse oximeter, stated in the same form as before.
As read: 109 bpm
